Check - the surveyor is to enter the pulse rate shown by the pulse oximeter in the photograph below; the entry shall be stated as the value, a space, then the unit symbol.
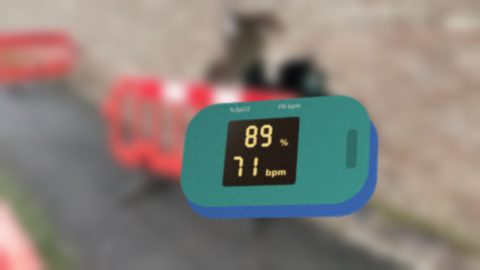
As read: 71 bpm
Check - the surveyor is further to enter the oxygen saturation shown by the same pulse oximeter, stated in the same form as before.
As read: 89 %
